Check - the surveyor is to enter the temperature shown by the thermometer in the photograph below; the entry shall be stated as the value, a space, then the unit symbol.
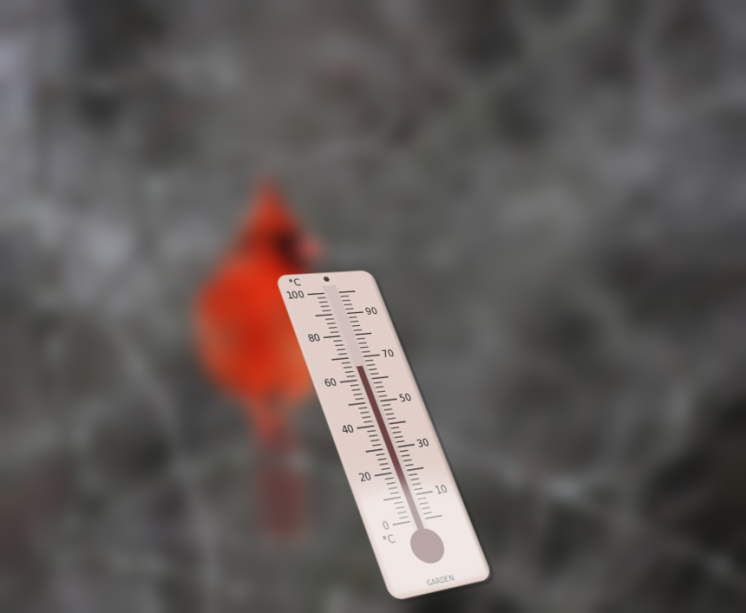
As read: 66 °C
